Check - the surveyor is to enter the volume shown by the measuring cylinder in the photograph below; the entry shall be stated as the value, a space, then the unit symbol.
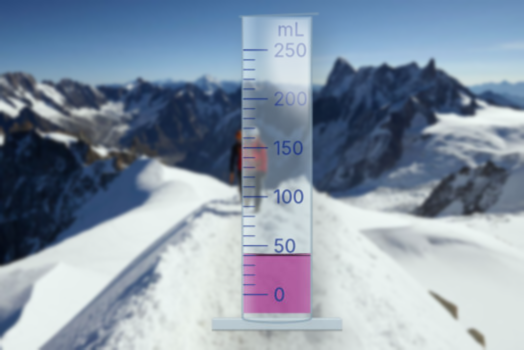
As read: 40 mL
